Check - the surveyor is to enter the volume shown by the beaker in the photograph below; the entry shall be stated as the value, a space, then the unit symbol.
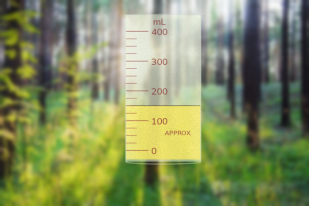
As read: 150 mL
